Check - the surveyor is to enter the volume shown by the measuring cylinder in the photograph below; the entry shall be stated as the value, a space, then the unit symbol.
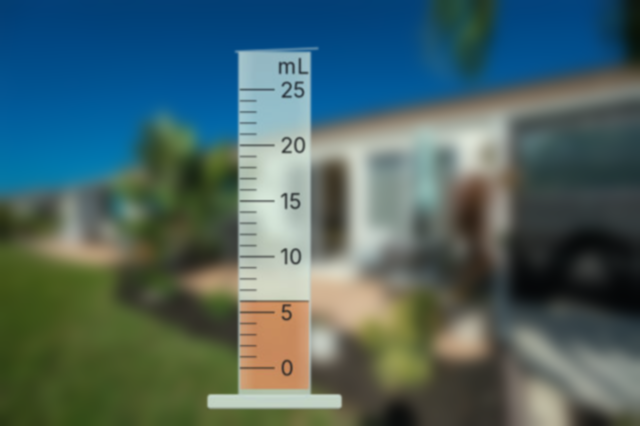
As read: 6 mL
